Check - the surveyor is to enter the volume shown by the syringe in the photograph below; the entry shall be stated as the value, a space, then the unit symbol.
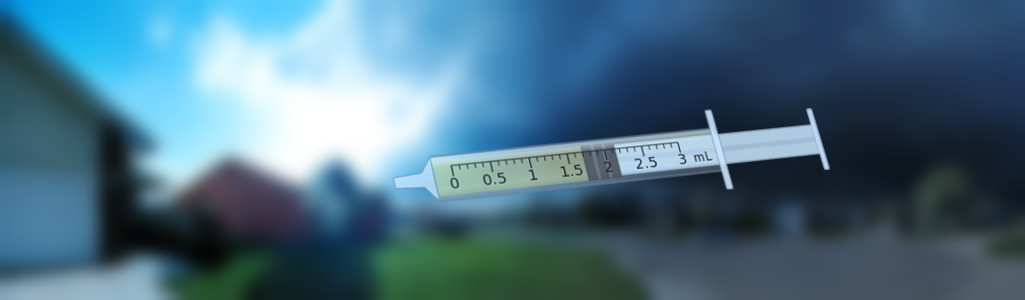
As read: 1.7 mL
